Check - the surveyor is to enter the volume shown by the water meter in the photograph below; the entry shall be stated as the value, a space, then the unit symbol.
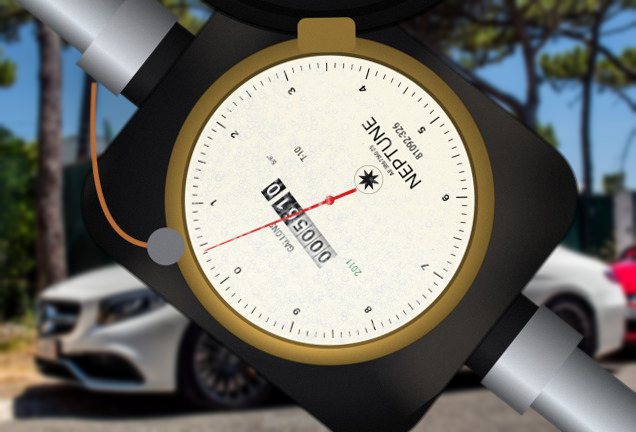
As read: 5610.4 gal
